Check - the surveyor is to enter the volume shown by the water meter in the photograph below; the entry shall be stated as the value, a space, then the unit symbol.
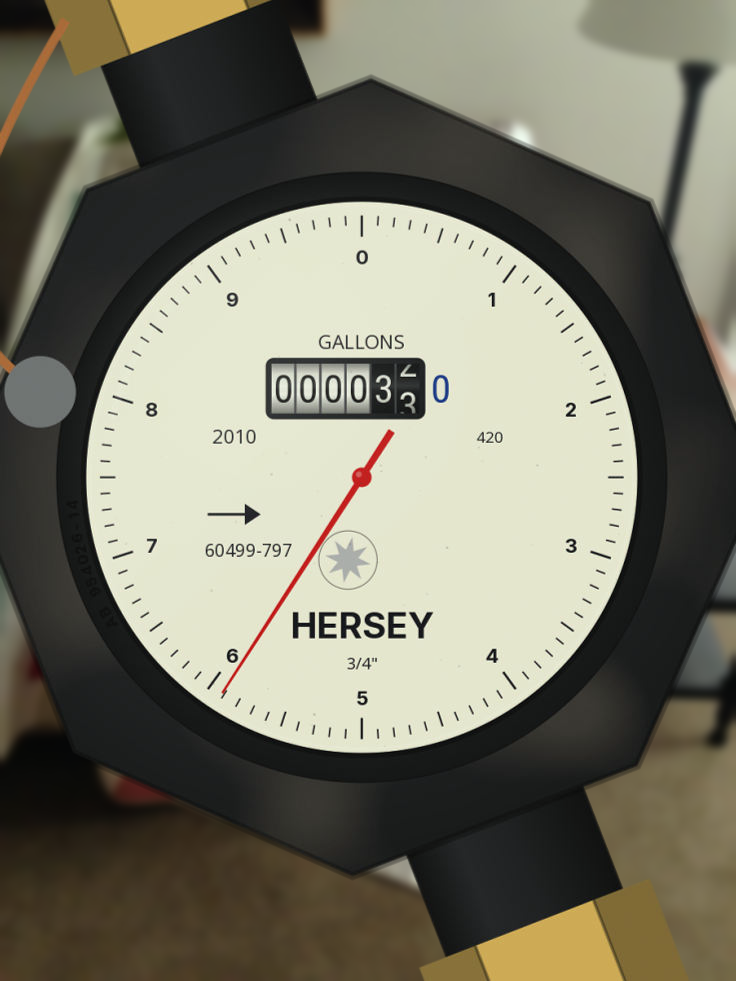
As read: 325.9 gal
